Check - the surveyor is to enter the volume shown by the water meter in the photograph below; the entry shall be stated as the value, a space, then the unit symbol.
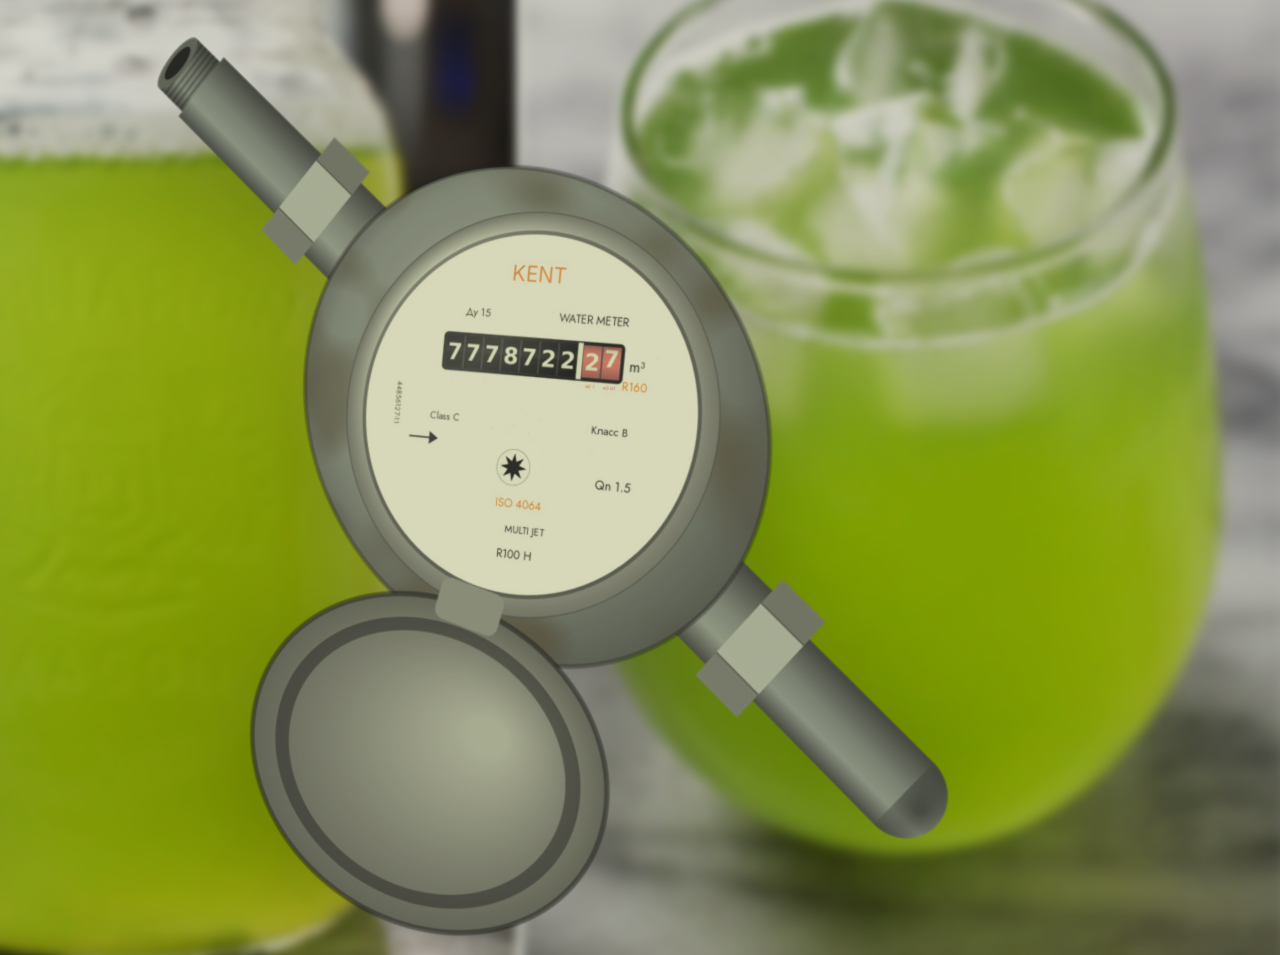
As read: 7778722.27 m³
